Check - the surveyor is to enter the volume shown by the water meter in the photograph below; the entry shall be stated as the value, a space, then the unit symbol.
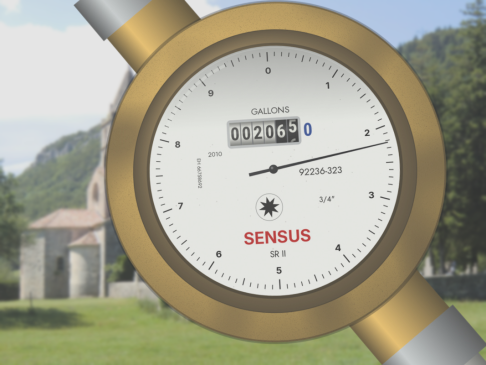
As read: 20652.2 gal
